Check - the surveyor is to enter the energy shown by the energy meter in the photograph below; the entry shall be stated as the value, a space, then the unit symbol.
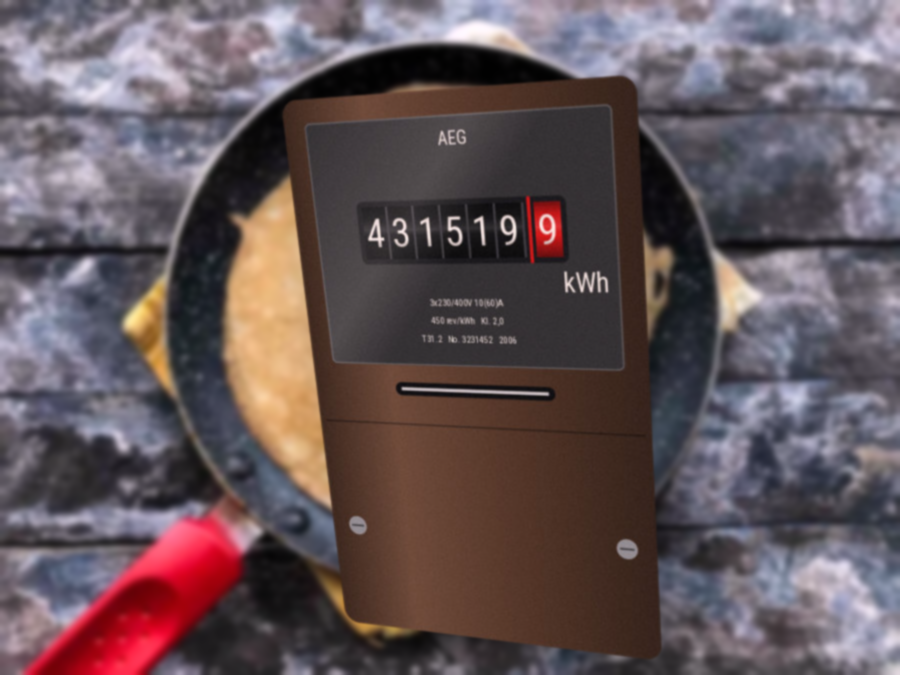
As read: 431519.9 kWh
